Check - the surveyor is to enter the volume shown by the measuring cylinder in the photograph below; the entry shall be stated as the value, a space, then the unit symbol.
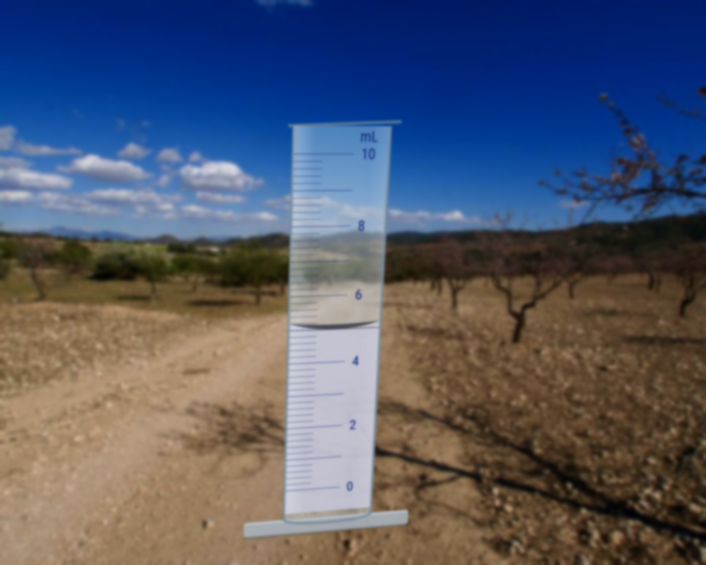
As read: 5 mL
